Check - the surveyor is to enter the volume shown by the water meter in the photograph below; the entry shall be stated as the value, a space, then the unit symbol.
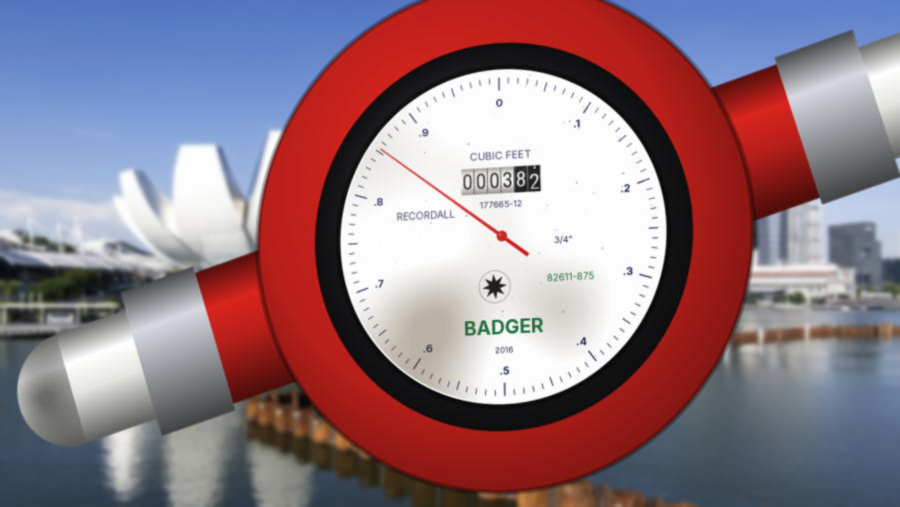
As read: 381.85 ft³
